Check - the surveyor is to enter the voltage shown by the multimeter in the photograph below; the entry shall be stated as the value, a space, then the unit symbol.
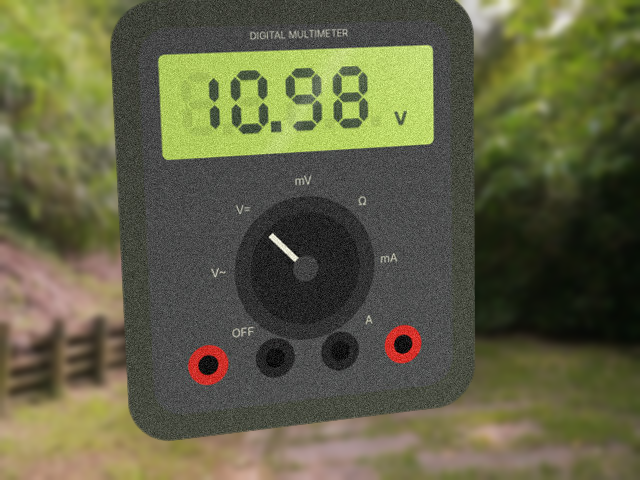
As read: 10.98 V
